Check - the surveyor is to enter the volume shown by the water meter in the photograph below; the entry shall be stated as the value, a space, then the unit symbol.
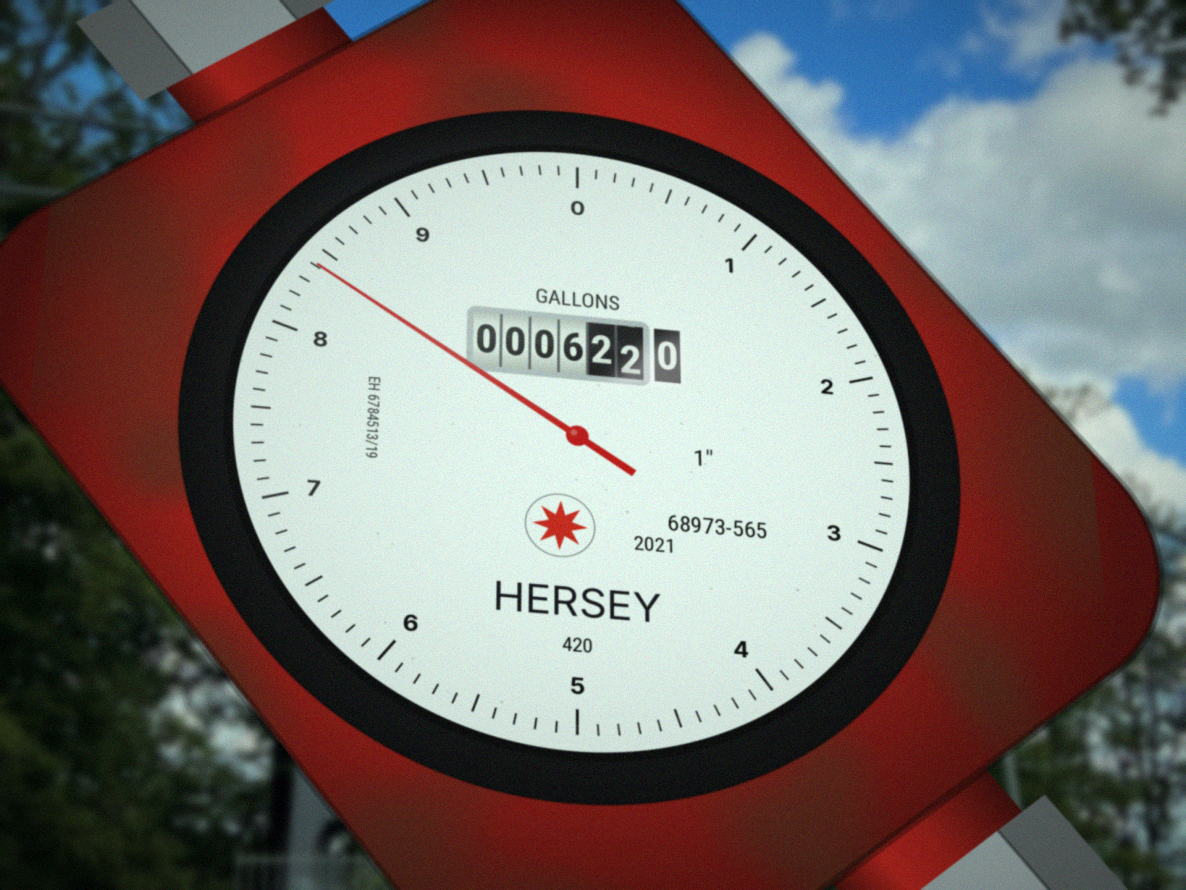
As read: 6218.4 gal
